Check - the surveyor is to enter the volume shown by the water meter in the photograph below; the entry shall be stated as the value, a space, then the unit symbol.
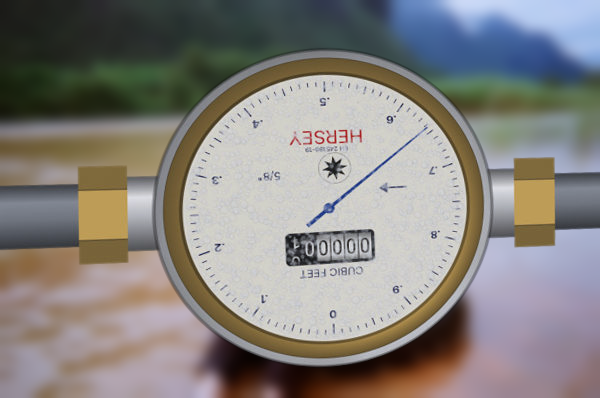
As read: 0.64 ft³
